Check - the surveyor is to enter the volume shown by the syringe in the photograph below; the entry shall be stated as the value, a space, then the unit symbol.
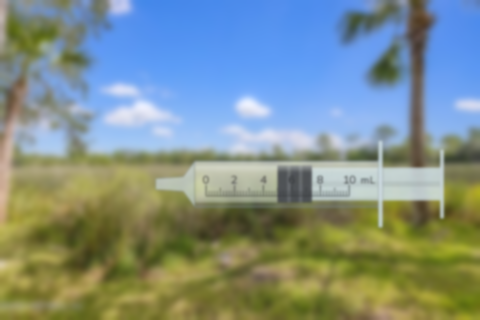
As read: 5 mL
